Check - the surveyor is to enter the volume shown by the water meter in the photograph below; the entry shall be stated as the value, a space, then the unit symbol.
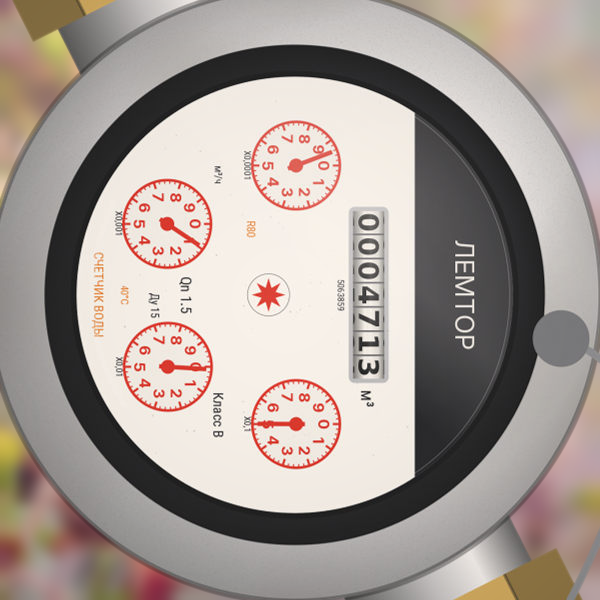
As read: 4713.5009 m³
